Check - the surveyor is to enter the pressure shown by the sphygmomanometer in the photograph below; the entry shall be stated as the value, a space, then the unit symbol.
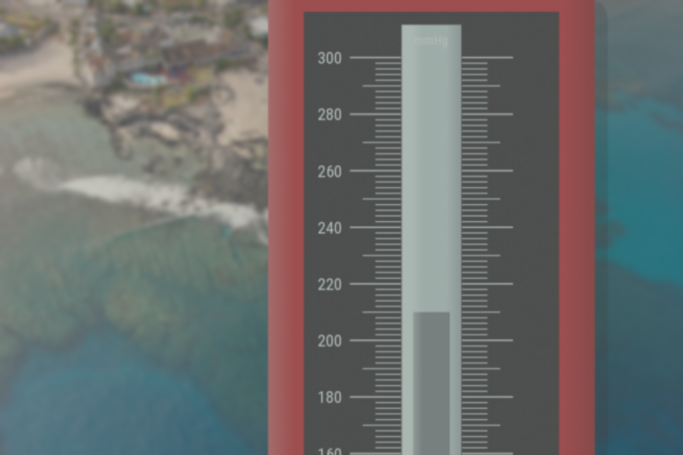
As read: 210 mmHg
